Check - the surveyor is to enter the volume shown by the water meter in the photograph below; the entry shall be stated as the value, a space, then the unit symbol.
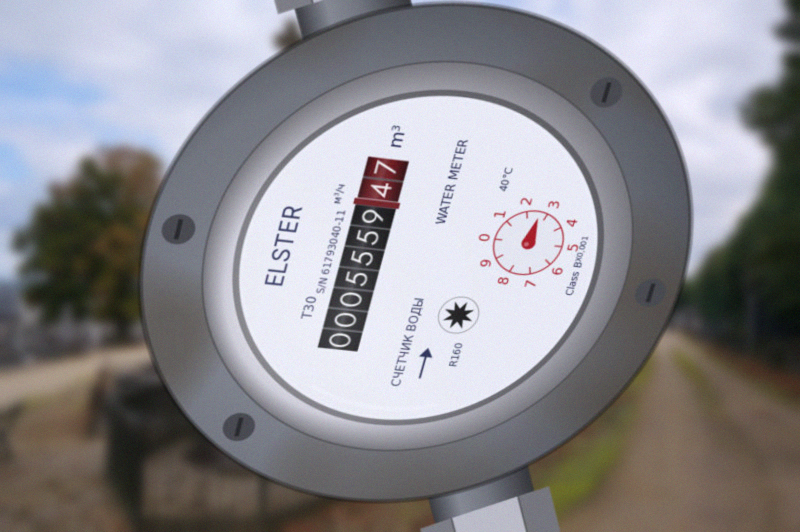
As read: 5559.472 m³
